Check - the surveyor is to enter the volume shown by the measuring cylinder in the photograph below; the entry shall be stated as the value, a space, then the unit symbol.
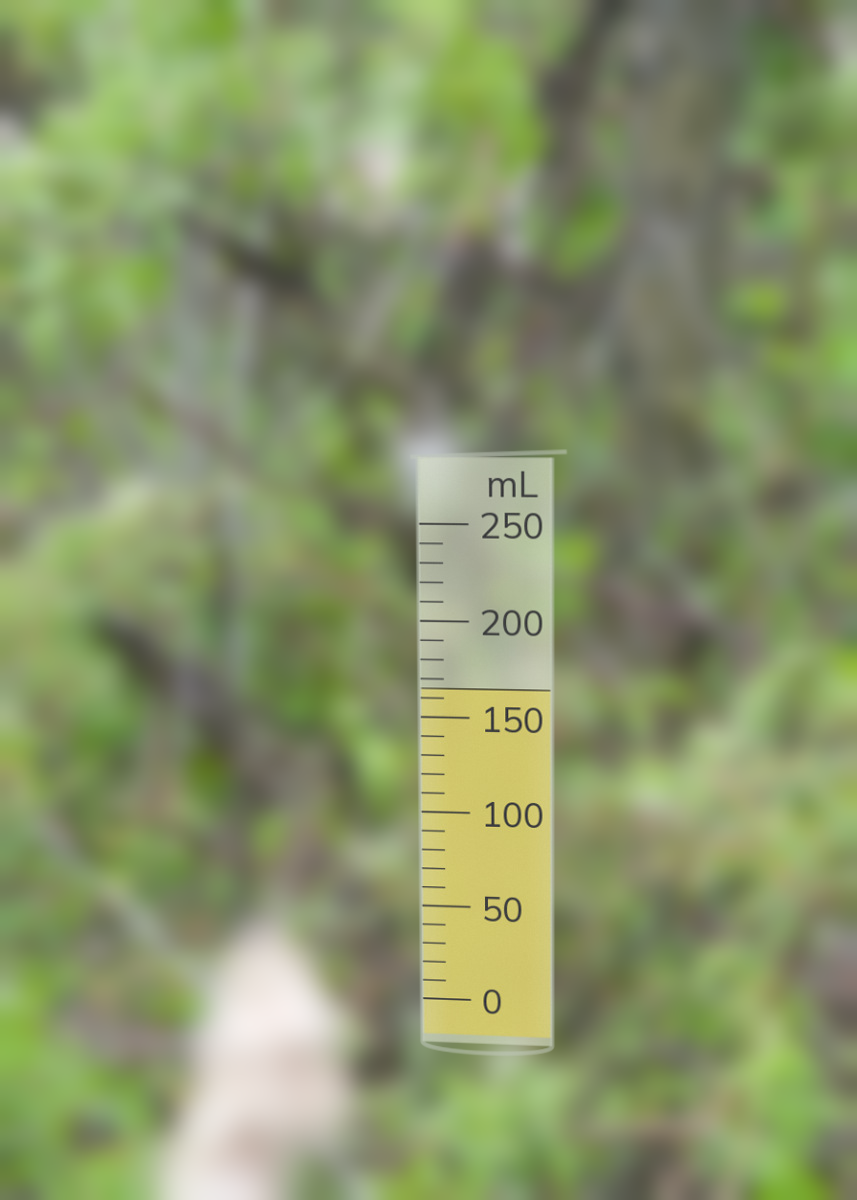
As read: 165 mL
